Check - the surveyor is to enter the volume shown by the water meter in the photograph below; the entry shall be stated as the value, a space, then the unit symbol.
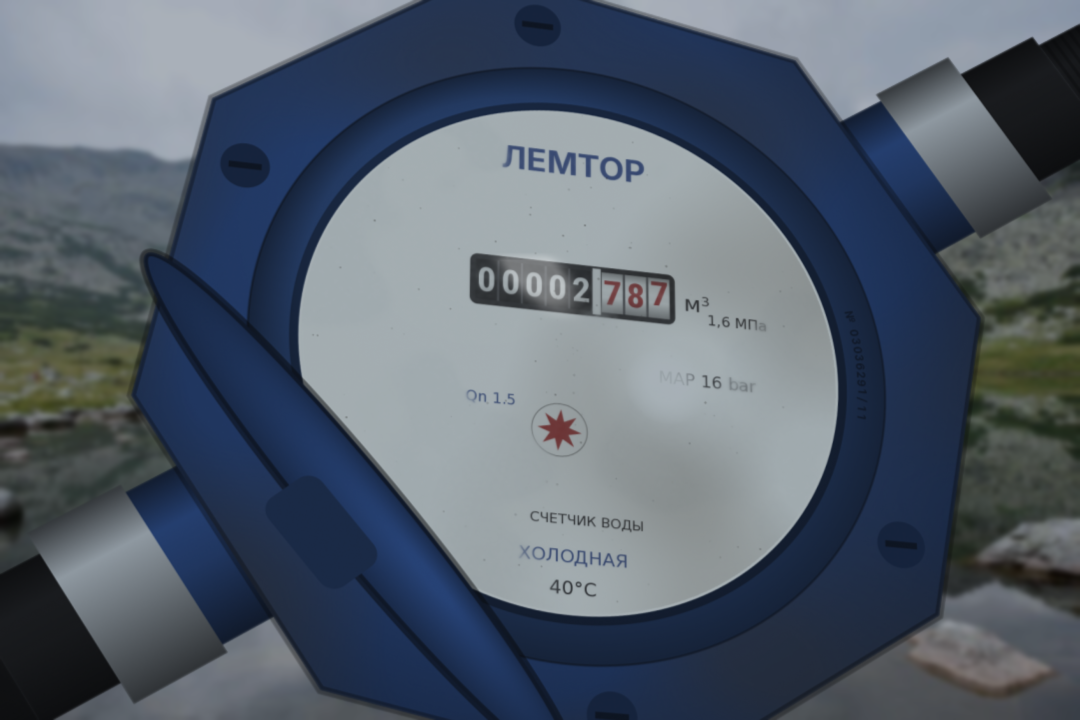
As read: 2.787 m³
